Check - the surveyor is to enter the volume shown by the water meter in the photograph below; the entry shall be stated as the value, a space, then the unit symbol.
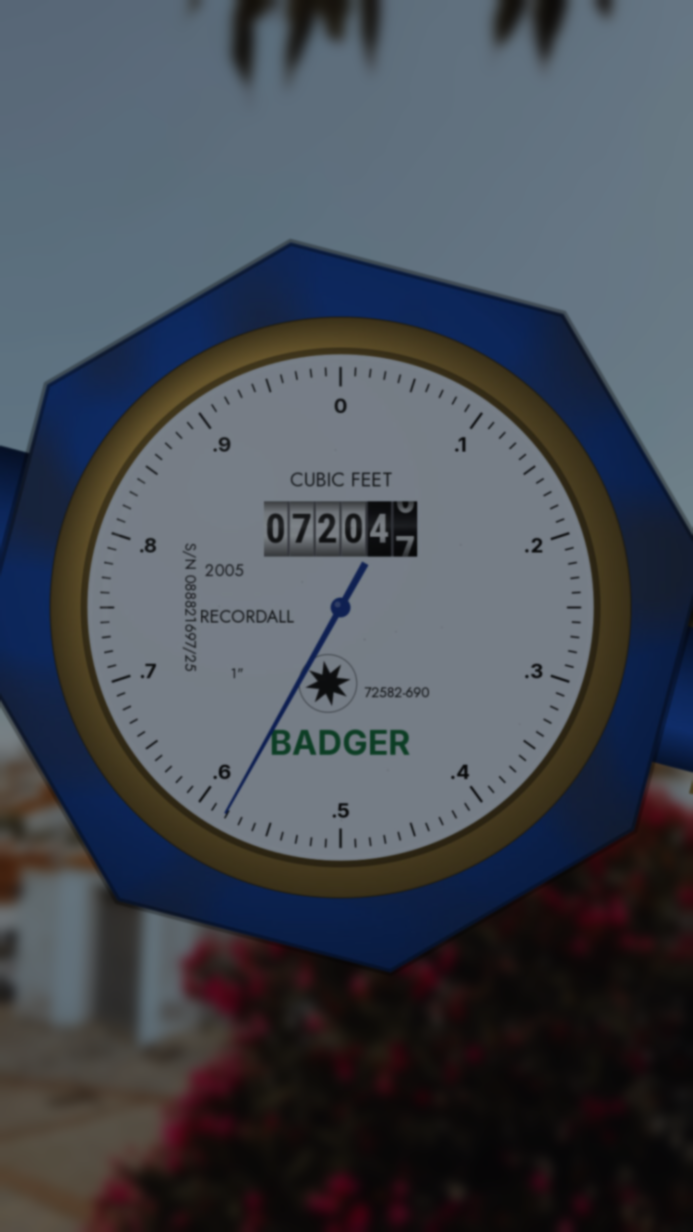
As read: 72046.58 ft³
